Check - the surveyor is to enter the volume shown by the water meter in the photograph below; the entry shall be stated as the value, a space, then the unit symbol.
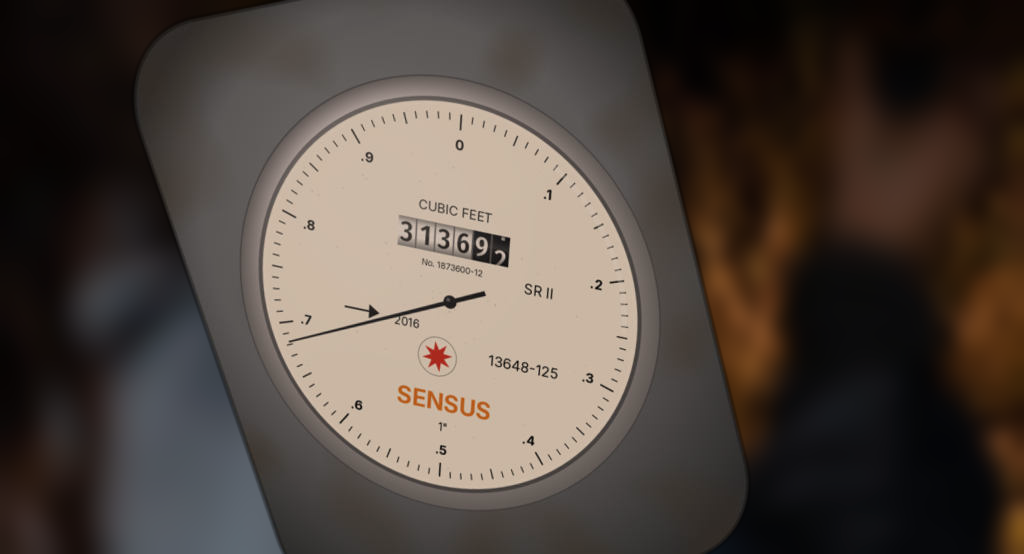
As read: 313691.68 ft³
